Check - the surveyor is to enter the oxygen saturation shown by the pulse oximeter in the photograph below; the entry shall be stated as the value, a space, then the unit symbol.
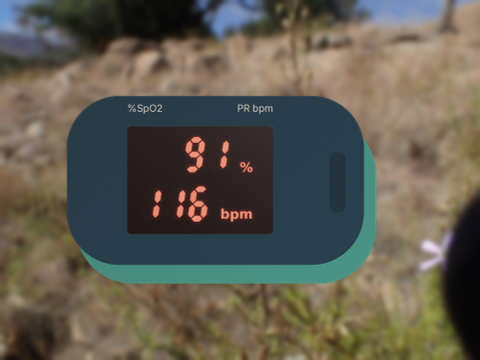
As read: 91 %
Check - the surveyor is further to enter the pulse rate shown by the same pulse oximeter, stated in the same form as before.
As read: 116 bpm
